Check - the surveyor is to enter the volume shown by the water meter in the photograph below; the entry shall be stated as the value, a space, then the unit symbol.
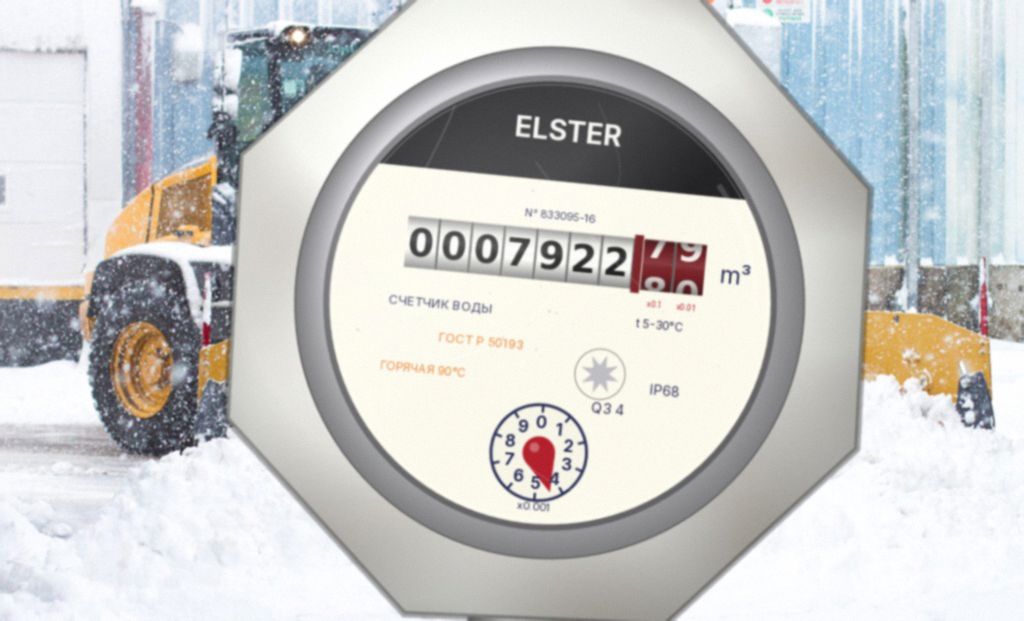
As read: 7922.794 m³
